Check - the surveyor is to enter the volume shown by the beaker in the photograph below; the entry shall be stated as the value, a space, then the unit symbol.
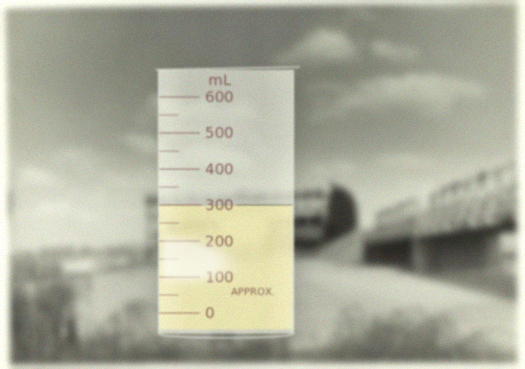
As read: 300 mL
